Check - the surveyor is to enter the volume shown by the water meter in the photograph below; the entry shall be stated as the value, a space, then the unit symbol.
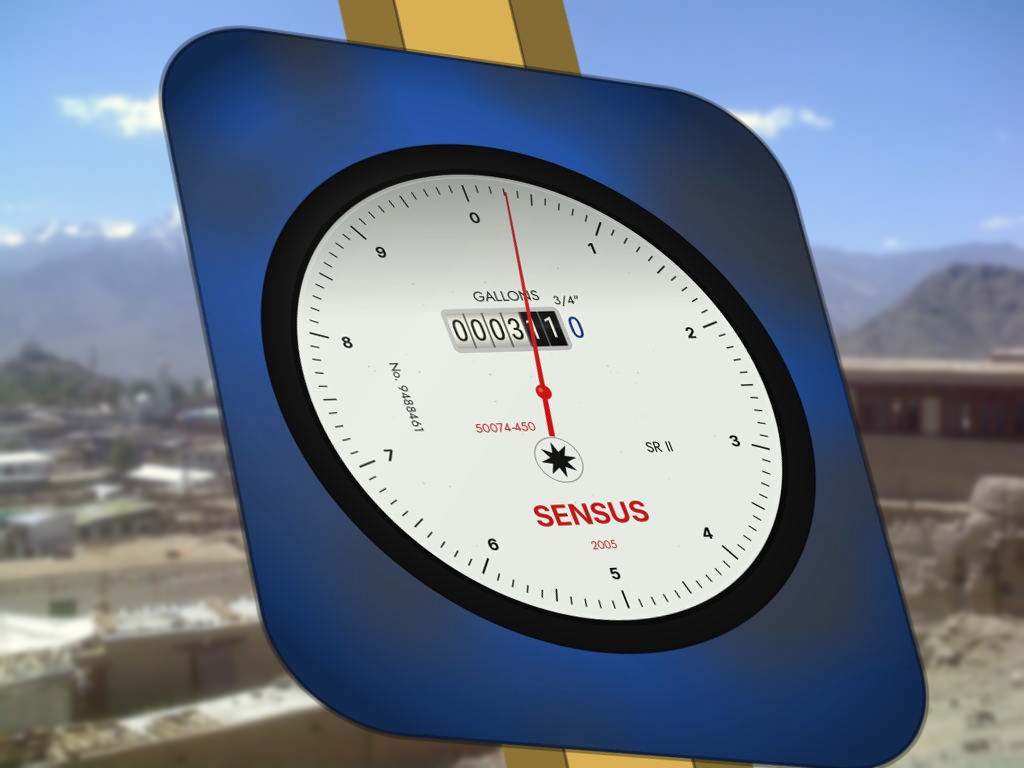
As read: 3110.3 gal
